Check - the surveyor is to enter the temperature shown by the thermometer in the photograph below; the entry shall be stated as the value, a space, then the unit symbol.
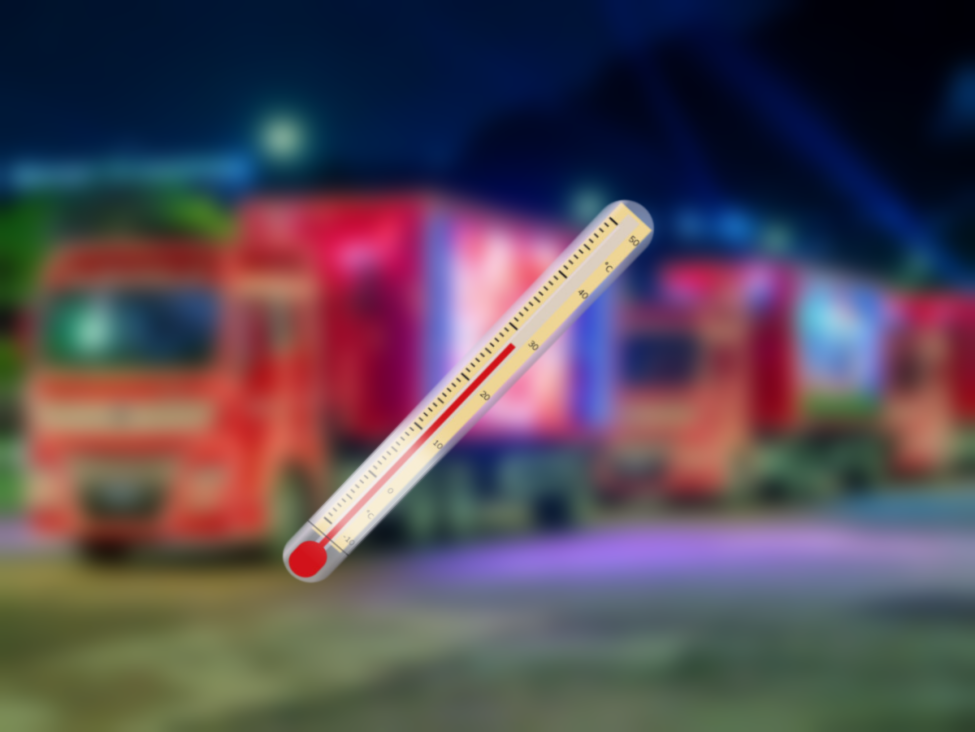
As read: 28 °C
